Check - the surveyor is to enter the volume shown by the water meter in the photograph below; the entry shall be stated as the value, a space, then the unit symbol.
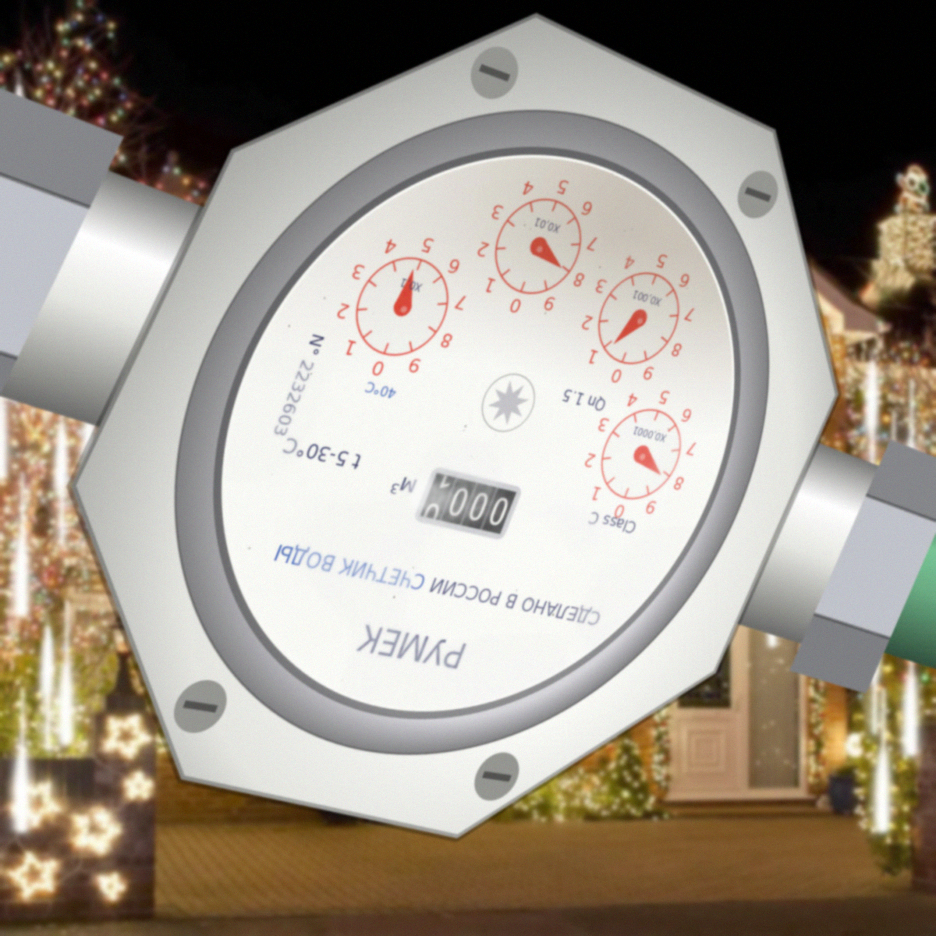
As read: 0.4808 m³
